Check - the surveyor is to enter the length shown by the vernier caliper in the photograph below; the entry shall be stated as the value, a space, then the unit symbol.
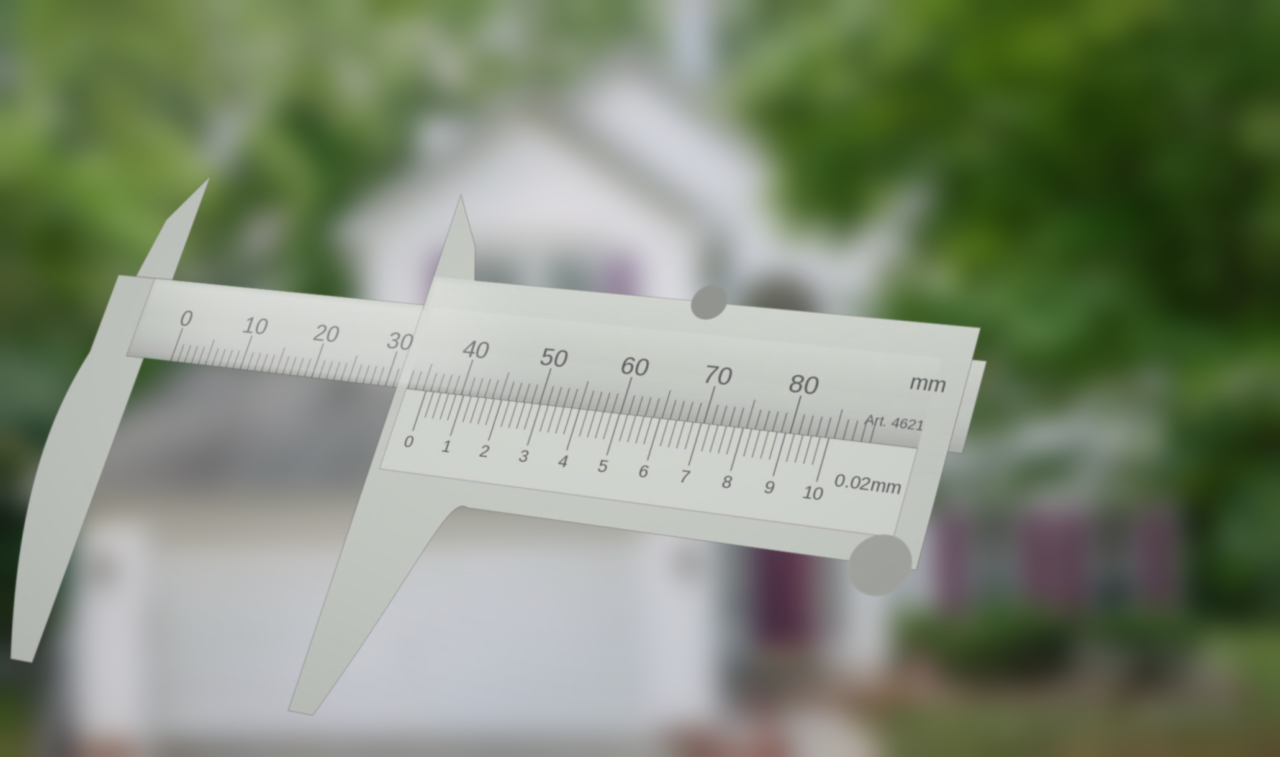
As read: 35.4 mm
